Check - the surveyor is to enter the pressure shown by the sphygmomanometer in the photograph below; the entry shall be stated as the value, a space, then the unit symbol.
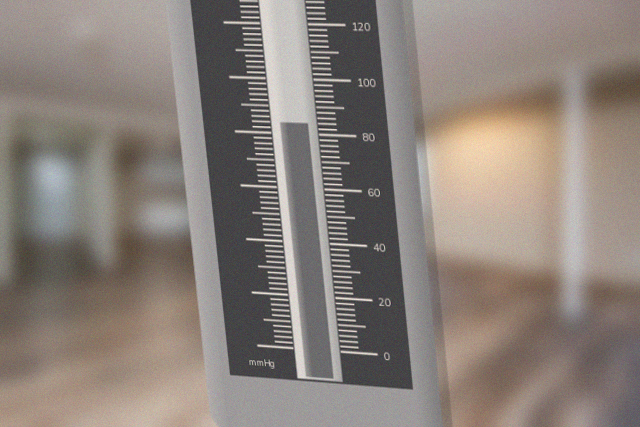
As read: 84 mmHg
